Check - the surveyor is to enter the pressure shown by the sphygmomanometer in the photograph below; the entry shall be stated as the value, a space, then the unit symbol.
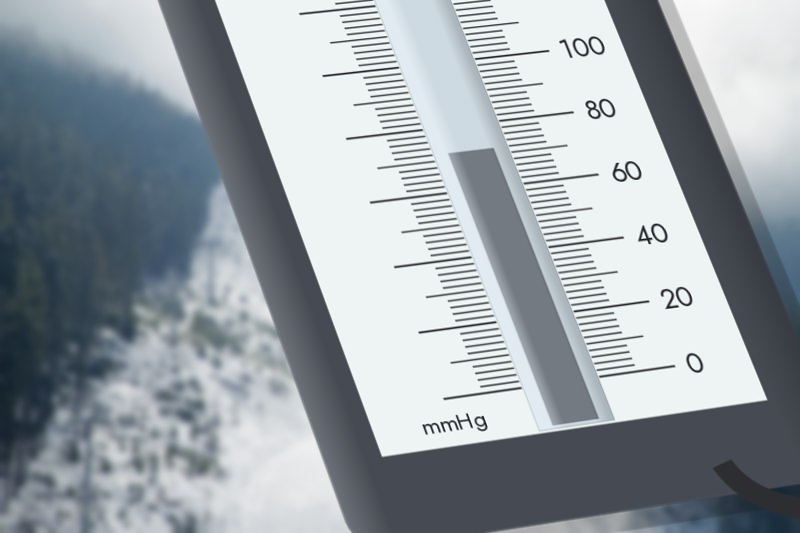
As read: 72 mmHg
